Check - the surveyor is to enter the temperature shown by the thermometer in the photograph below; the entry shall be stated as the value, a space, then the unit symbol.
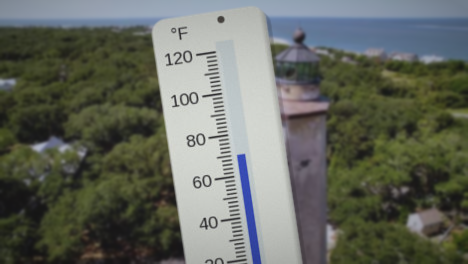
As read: 70 °F
